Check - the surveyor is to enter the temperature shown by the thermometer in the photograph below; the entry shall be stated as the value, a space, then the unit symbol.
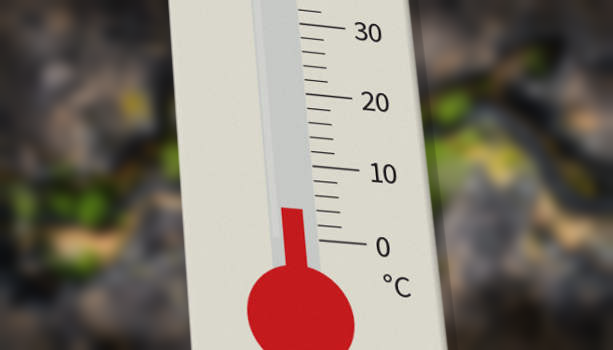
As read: 4 °C
